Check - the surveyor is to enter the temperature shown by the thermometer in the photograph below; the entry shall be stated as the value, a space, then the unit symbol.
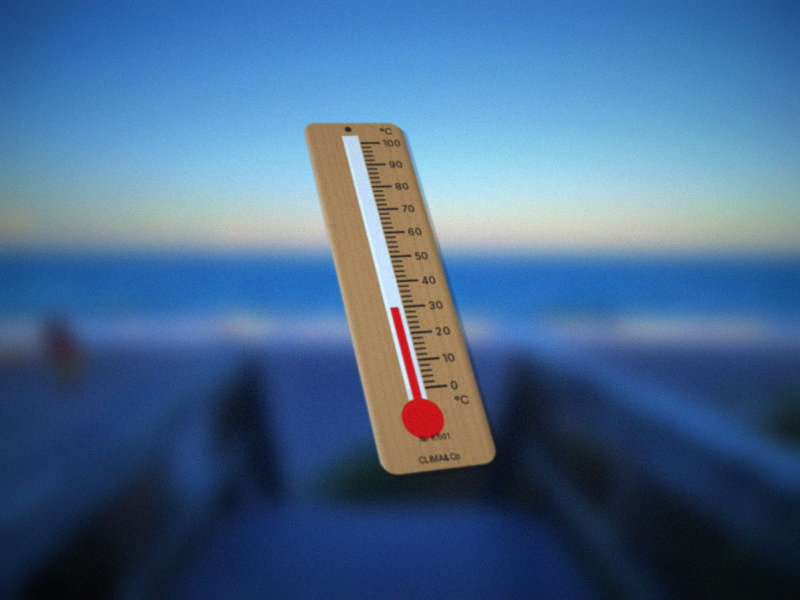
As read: 30 °C
